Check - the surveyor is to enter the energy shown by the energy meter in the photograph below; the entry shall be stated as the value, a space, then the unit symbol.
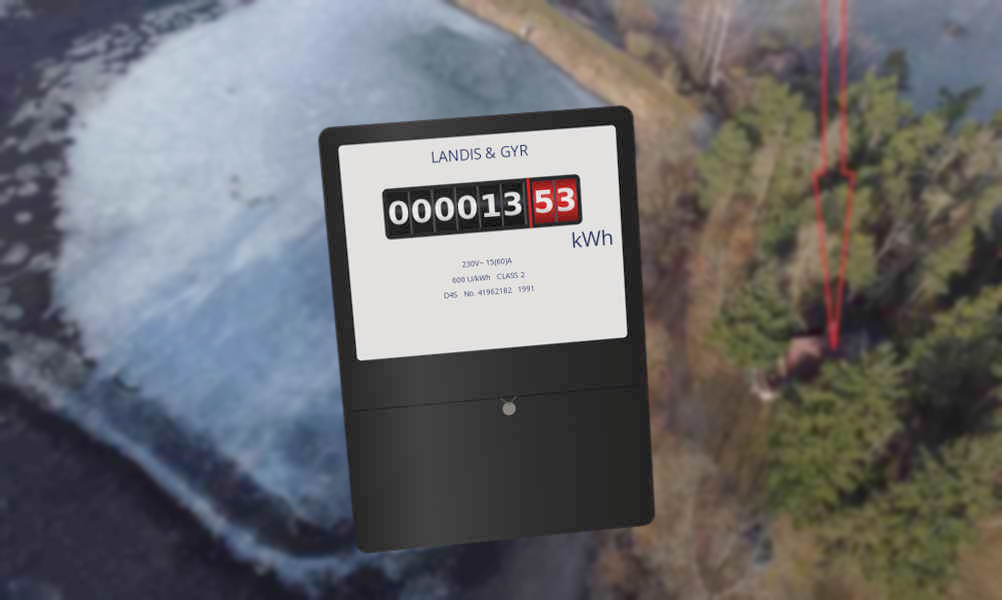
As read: 13.53 kWh
